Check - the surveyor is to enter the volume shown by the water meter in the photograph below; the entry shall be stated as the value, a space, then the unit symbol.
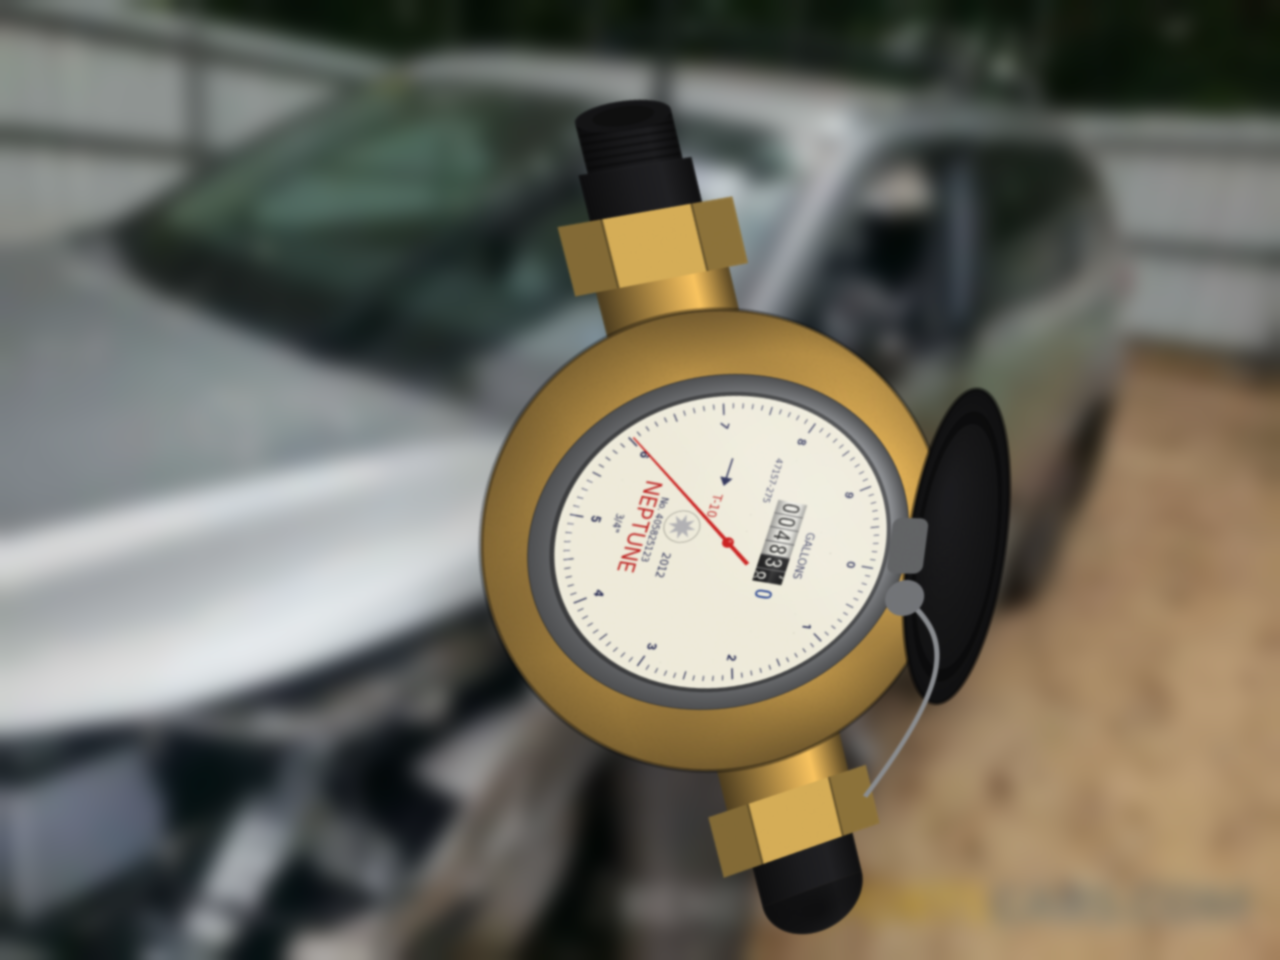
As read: 48376.0 gal
